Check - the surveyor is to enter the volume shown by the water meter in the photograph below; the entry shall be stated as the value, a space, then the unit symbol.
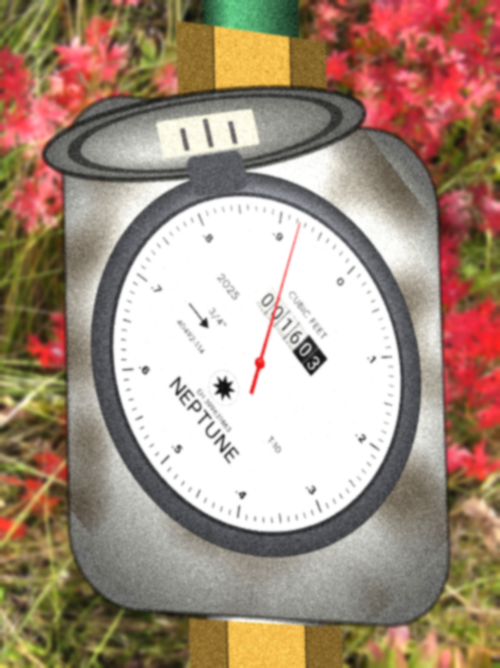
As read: 1602.92 ft³
